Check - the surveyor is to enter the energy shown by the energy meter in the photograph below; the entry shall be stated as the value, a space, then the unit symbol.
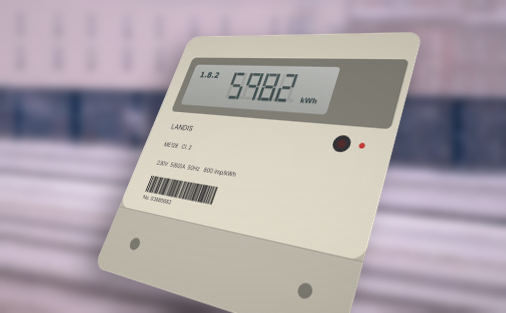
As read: 5982 kWh
